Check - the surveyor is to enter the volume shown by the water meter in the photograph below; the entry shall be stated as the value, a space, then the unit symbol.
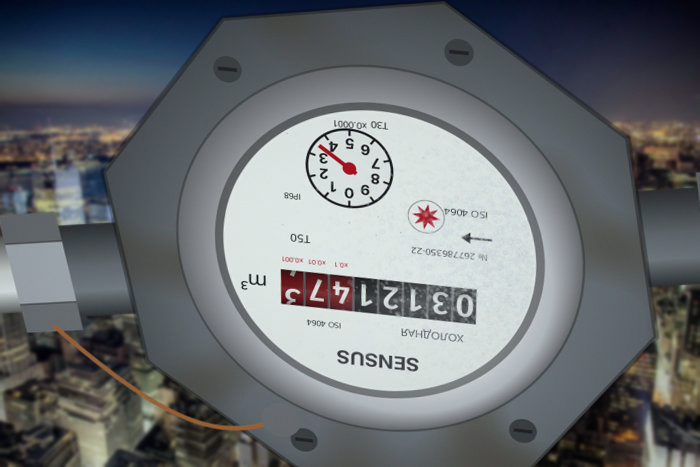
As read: 3121.4733 m³
